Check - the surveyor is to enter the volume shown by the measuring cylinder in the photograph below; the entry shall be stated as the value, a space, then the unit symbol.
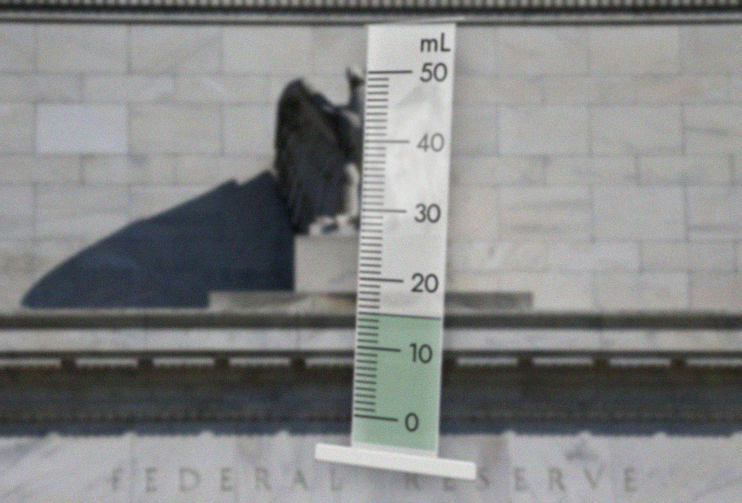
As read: 15 mL
